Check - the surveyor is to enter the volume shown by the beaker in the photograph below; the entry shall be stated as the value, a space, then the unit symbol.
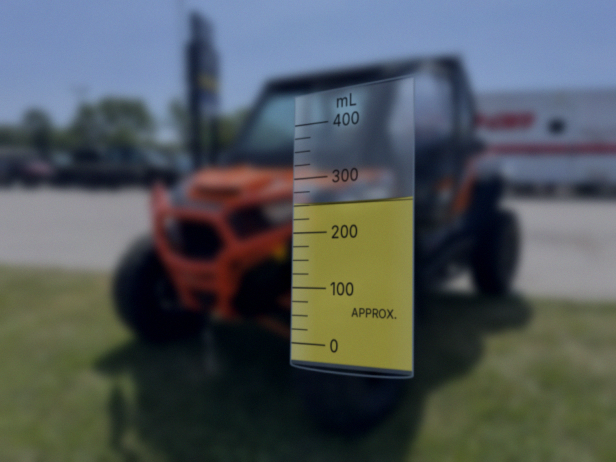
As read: 250 mL
